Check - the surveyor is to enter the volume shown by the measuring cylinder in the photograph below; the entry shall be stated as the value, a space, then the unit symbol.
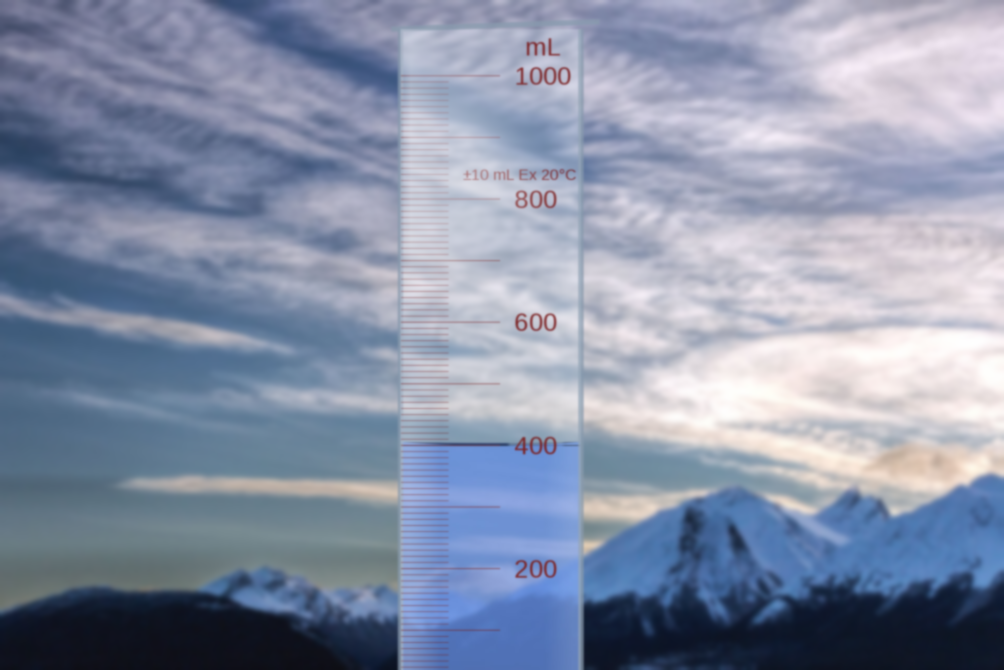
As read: 400 mL
